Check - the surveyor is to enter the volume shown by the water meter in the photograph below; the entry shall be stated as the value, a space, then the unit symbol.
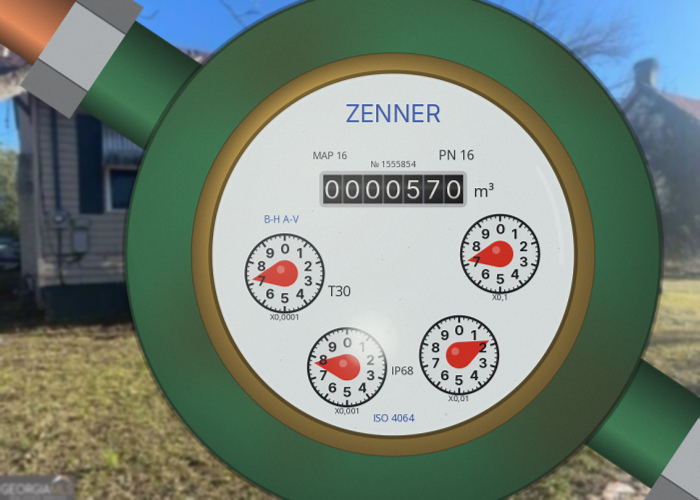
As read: 570.7177 m³
